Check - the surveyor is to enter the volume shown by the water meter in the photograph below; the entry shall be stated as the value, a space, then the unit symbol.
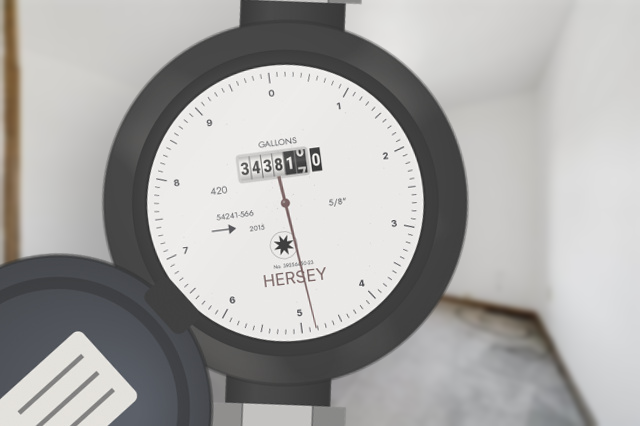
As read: 3438164.8 gal
